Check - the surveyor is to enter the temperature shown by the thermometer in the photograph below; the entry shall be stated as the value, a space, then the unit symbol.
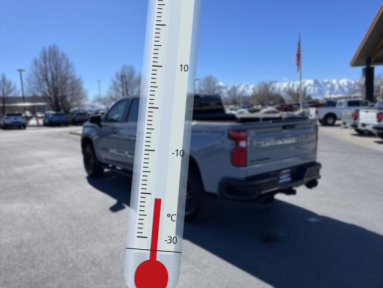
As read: -21 °C
